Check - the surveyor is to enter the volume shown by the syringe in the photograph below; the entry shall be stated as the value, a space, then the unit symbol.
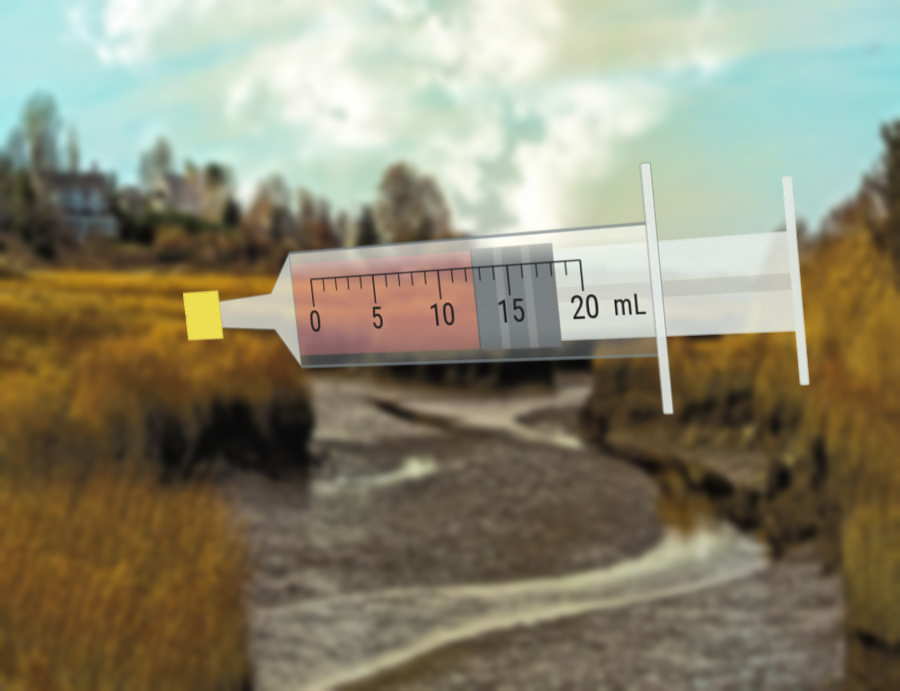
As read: 12.5 mL
